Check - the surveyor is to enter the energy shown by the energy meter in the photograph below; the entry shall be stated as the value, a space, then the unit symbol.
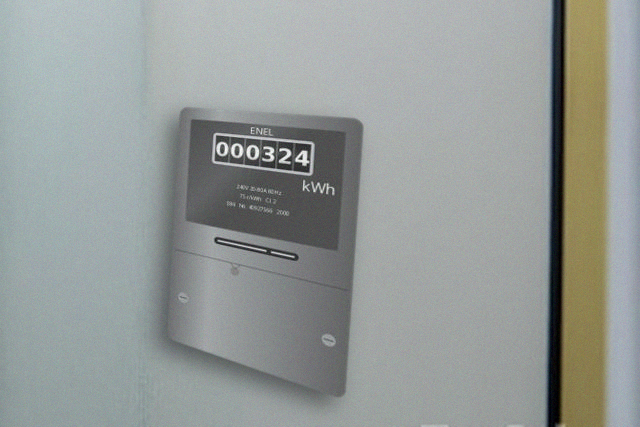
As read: 324 kWh
